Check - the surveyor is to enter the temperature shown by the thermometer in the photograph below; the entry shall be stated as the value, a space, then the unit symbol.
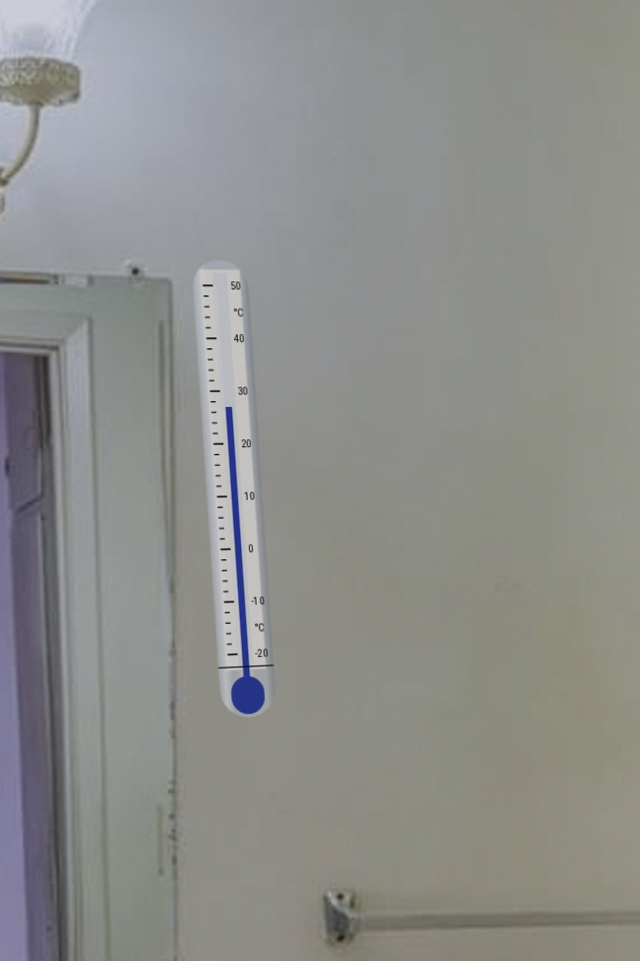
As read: 27 °C
